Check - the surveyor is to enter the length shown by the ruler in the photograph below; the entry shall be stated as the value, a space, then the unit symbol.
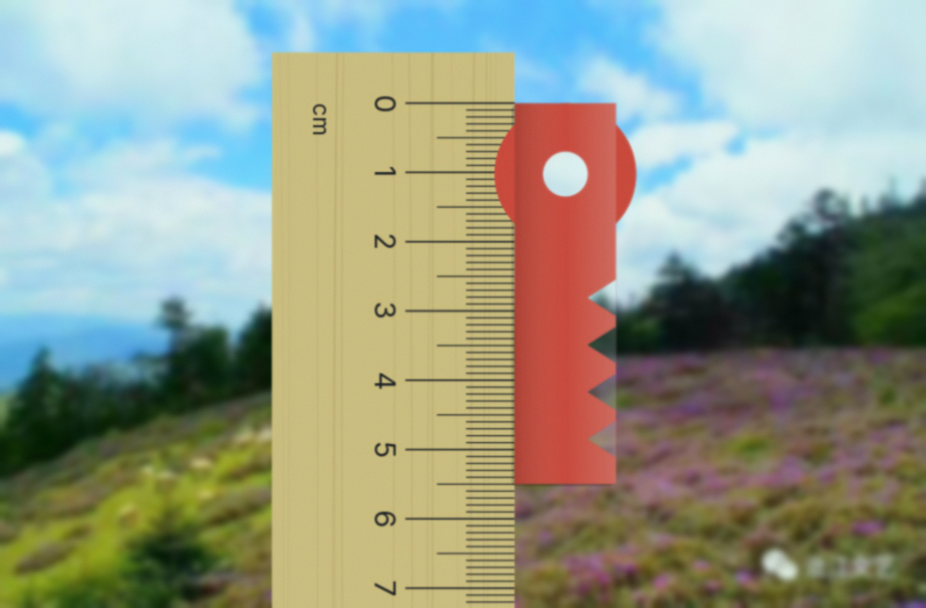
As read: 5.5 cm
